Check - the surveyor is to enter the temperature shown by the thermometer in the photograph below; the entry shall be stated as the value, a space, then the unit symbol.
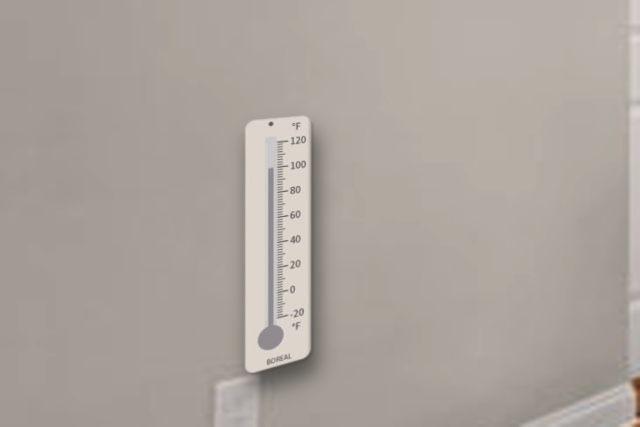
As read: 100 °F
